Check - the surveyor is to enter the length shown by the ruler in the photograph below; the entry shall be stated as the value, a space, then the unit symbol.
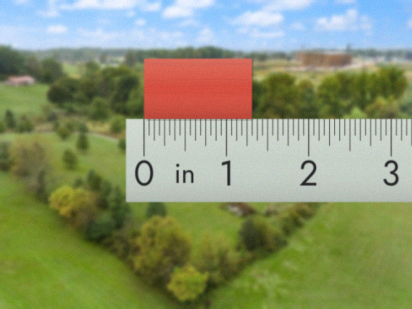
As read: 1.3125 in
